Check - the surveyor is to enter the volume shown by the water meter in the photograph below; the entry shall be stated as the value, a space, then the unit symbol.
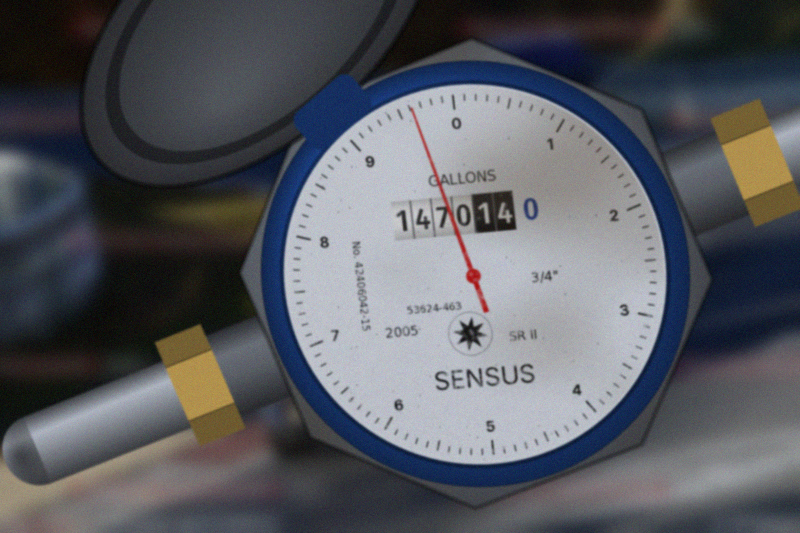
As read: 1470139.6 gal
